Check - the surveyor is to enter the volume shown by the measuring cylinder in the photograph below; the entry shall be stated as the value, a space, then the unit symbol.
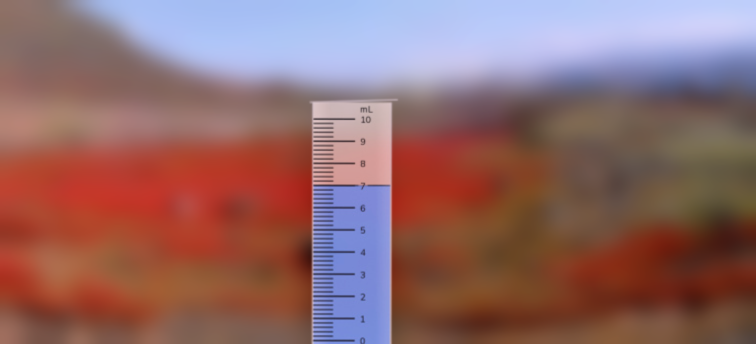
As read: 7 mL
